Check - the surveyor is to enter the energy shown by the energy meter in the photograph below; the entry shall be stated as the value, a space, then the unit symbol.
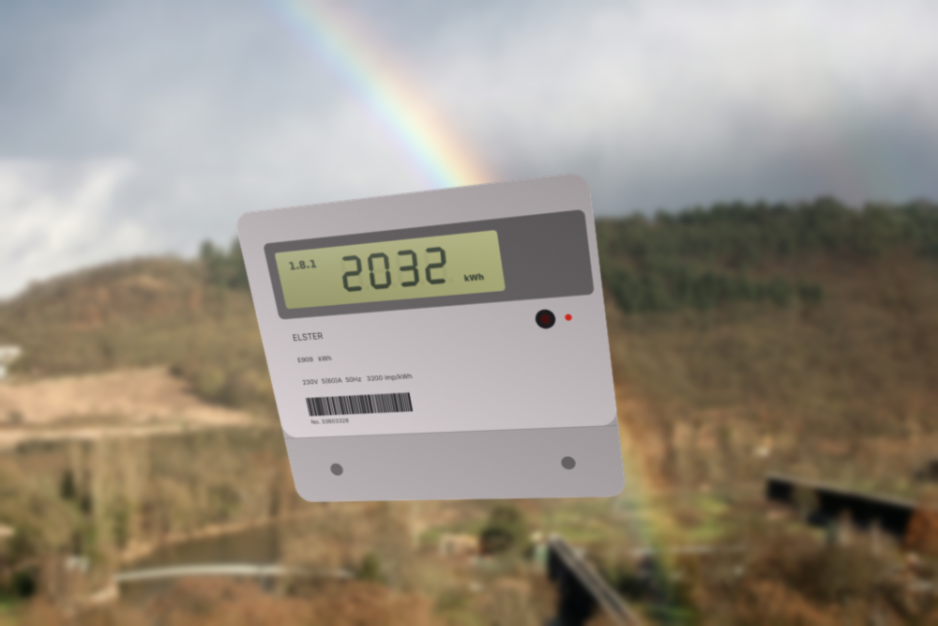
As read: 2032 kWh
